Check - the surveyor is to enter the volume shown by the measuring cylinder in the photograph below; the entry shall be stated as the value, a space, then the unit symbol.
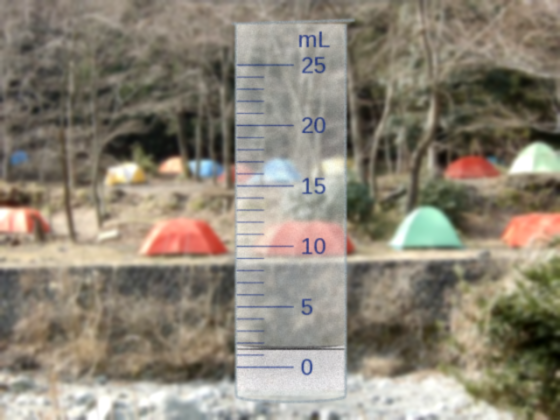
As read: 1.5 mL
